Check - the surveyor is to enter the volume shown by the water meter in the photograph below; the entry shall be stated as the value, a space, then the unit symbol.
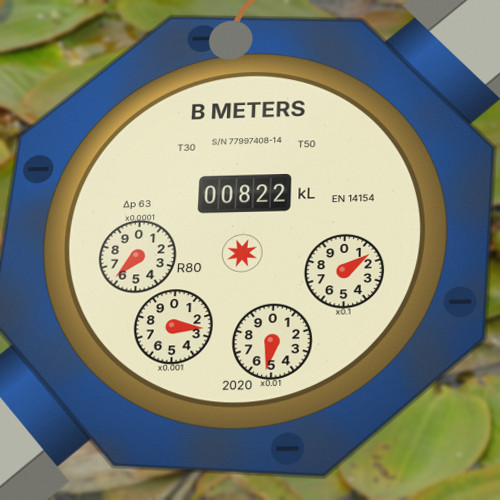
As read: 822.1526 kL
